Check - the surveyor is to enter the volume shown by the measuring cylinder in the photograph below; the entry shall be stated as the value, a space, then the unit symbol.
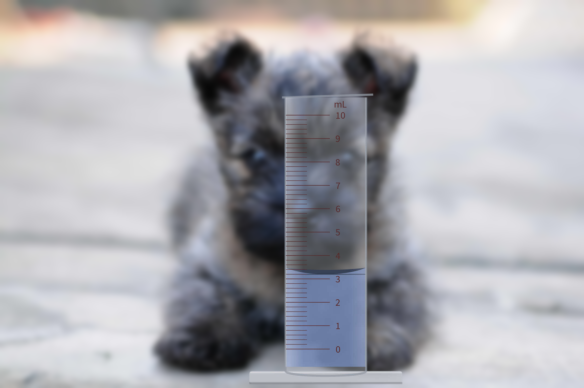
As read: 3.2 mL
